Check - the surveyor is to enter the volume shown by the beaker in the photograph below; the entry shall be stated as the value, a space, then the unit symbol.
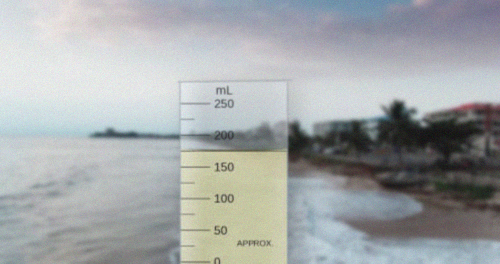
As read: 175 mL
